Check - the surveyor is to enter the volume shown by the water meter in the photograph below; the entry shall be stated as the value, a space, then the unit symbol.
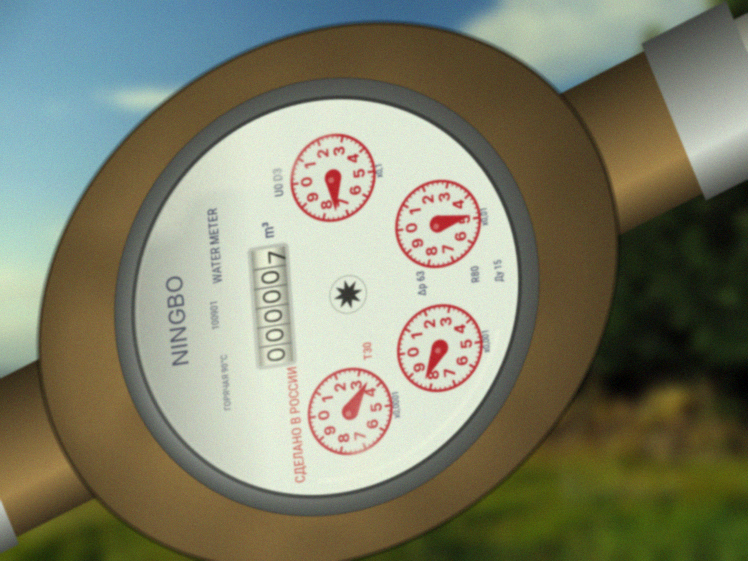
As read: 6.7483 m³
